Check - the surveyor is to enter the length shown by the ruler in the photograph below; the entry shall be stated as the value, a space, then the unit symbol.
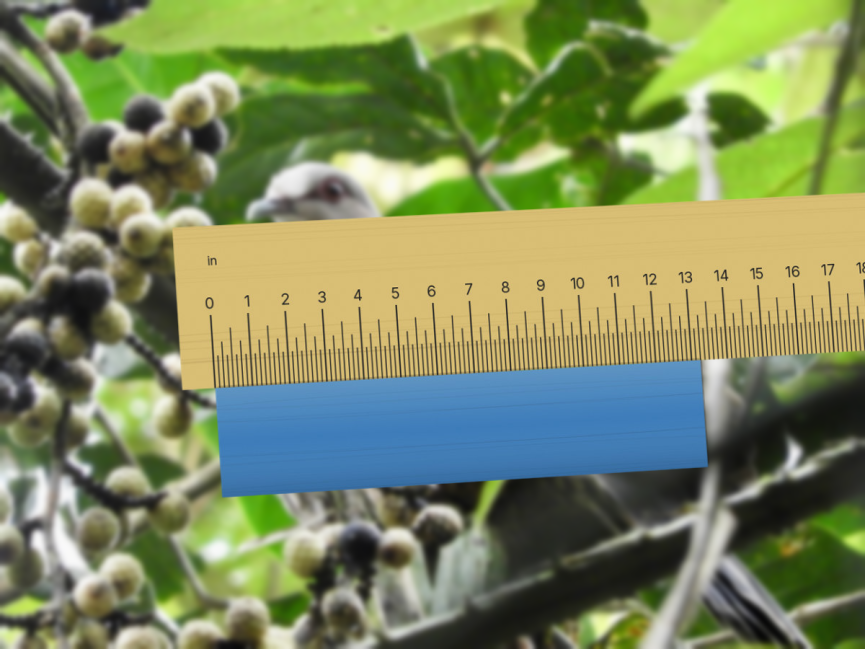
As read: 13.25 in
